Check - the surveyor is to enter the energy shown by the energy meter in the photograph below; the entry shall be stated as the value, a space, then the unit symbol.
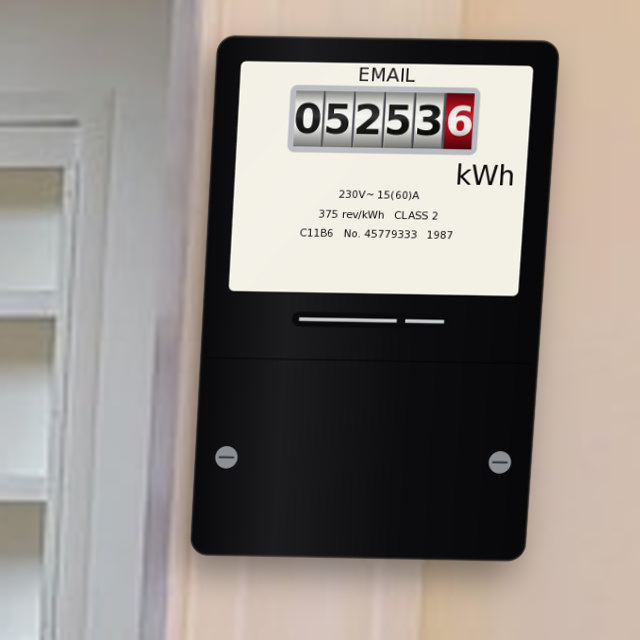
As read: 5253.6 kWh
